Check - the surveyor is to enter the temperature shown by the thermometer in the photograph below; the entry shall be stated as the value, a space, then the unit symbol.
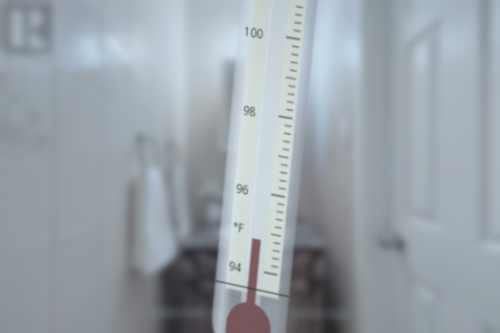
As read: 94.8 °F
